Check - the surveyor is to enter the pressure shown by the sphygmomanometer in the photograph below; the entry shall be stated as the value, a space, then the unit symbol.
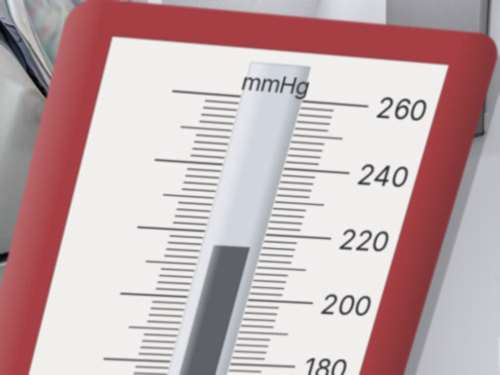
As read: 216 mmHg
